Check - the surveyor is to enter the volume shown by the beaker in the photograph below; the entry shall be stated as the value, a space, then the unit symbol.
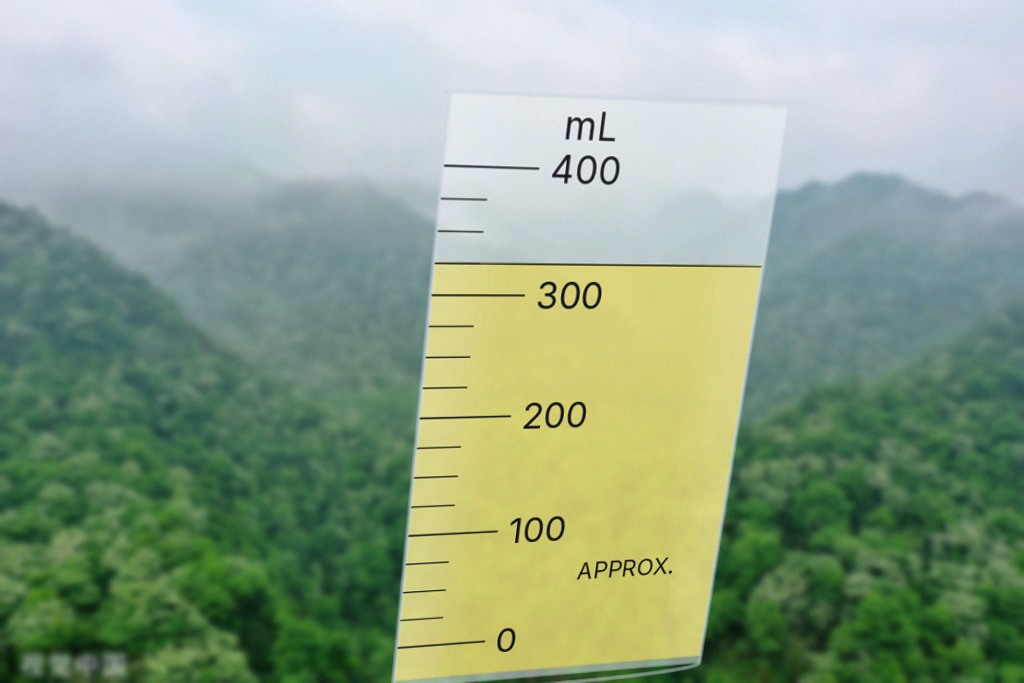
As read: 325 mL
